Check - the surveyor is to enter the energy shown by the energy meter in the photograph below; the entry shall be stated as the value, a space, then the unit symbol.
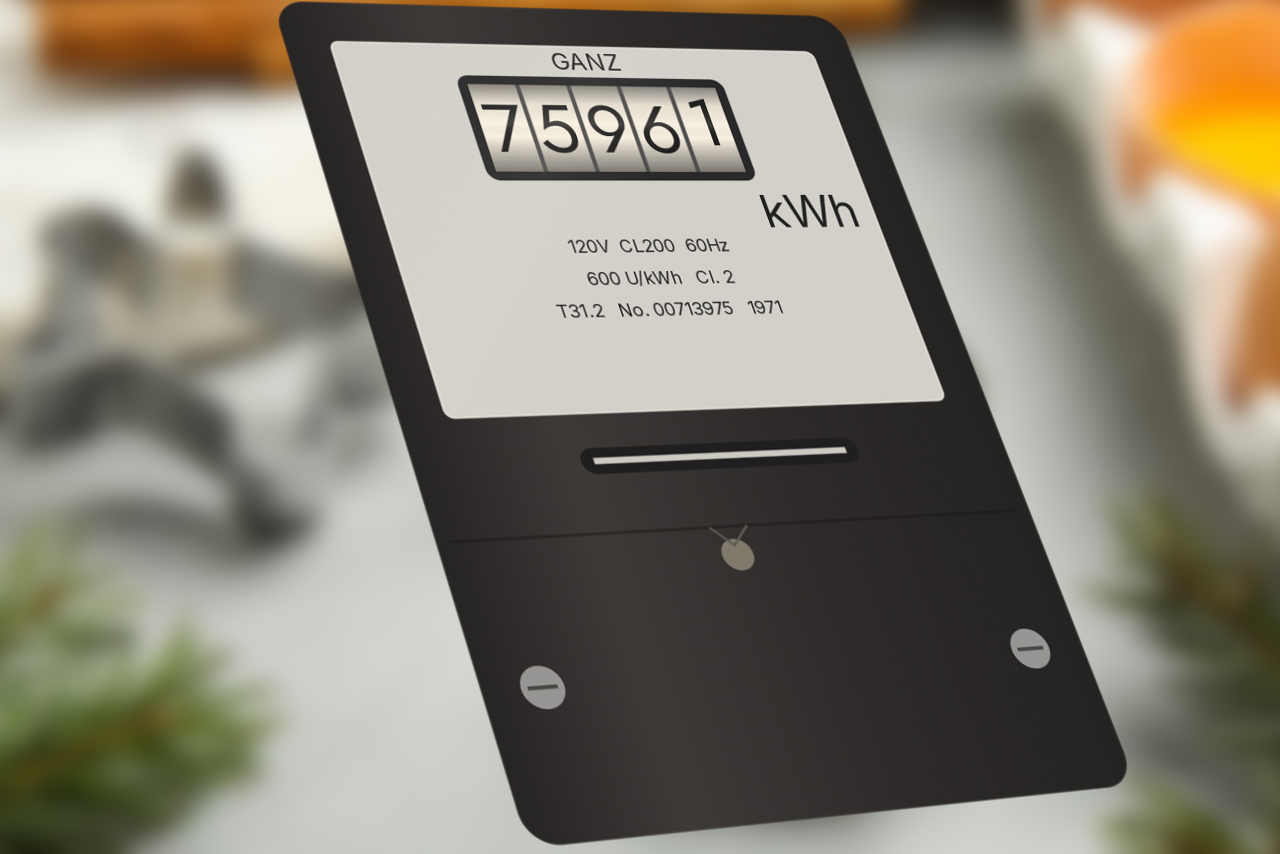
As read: 75961 kWh
